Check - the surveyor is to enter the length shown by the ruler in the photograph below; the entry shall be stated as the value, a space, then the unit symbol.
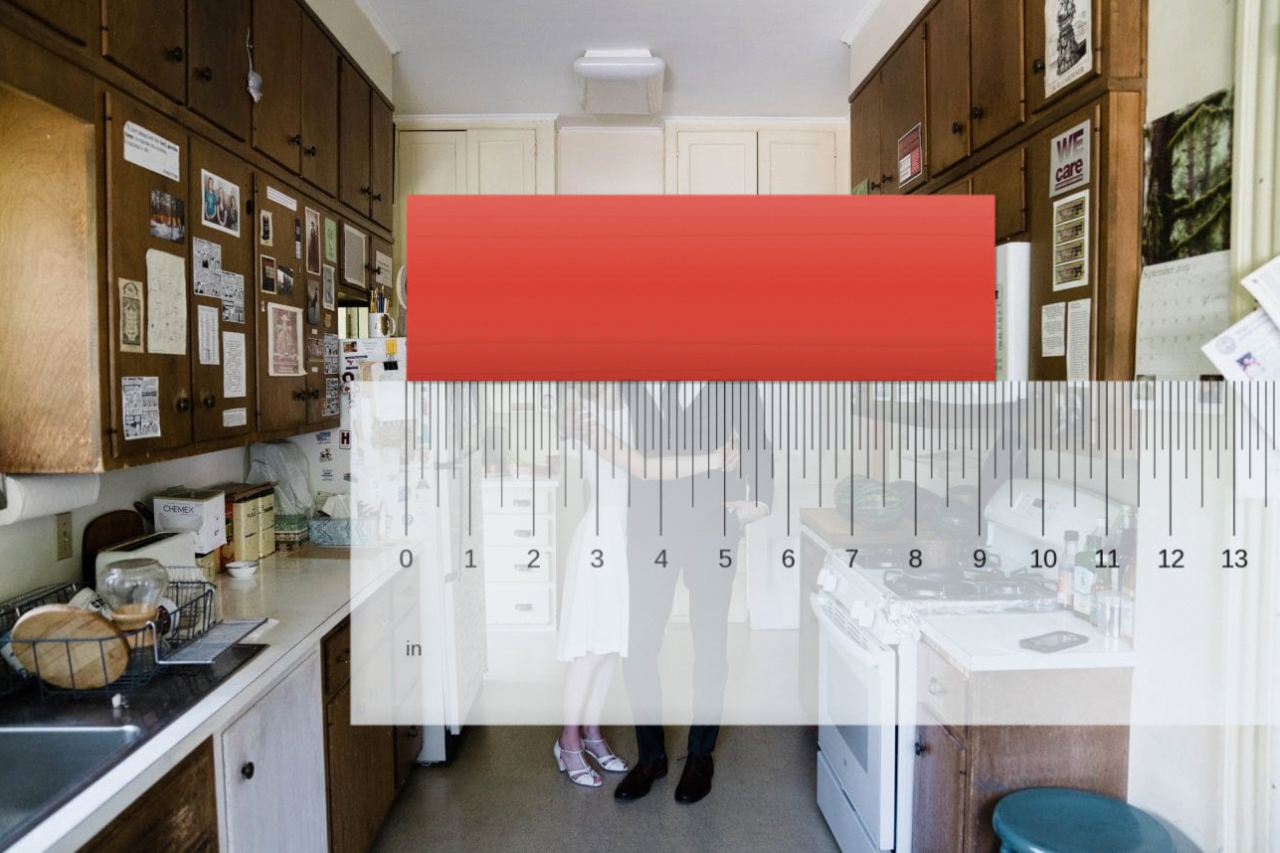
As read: 9.25 in
